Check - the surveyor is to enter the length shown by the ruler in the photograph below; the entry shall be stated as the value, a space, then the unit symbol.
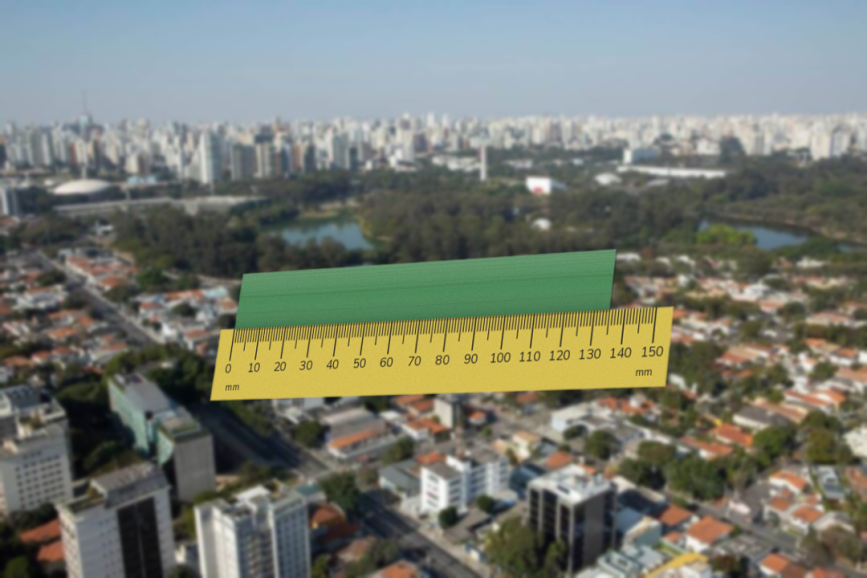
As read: 135 mm
